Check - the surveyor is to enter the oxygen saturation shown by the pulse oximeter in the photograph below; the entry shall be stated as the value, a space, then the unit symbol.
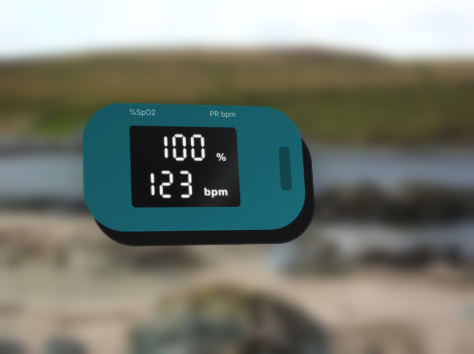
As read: 100 %
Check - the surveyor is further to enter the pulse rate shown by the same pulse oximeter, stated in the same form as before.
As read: 123 bpm
